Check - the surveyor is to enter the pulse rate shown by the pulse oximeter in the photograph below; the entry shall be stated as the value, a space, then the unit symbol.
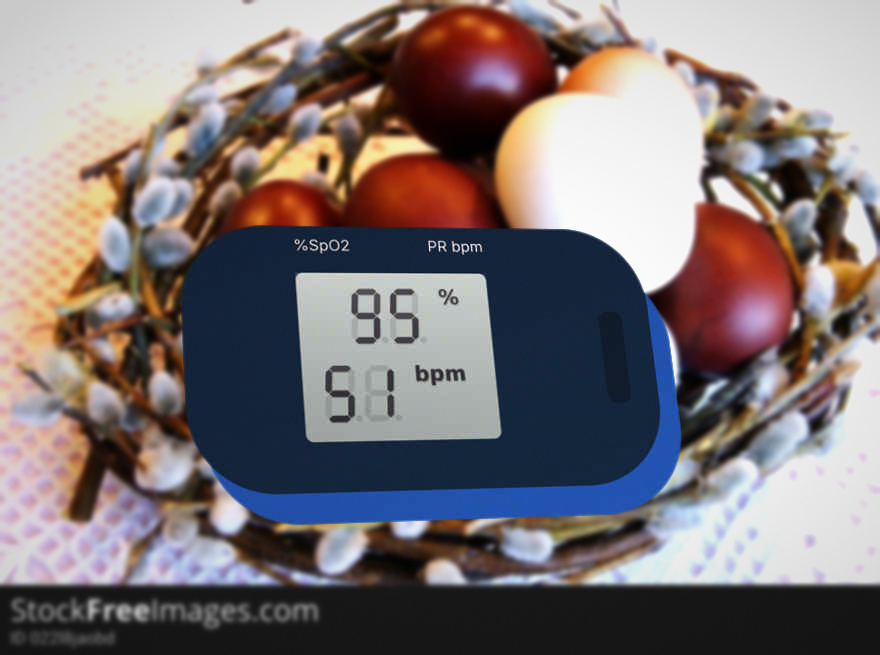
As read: 51 bpm
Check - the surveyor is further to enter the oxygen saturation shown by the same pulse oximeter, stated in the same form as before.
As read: 95 %
